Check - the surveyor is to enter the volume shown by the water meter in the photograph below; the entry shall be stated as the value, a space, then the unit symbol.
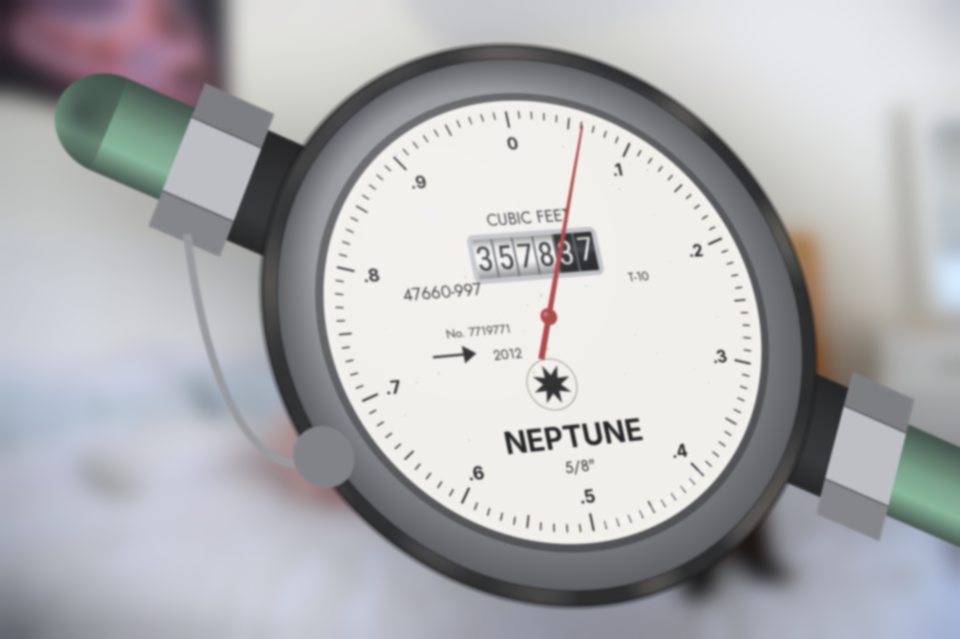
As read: 357837.06 ft³
